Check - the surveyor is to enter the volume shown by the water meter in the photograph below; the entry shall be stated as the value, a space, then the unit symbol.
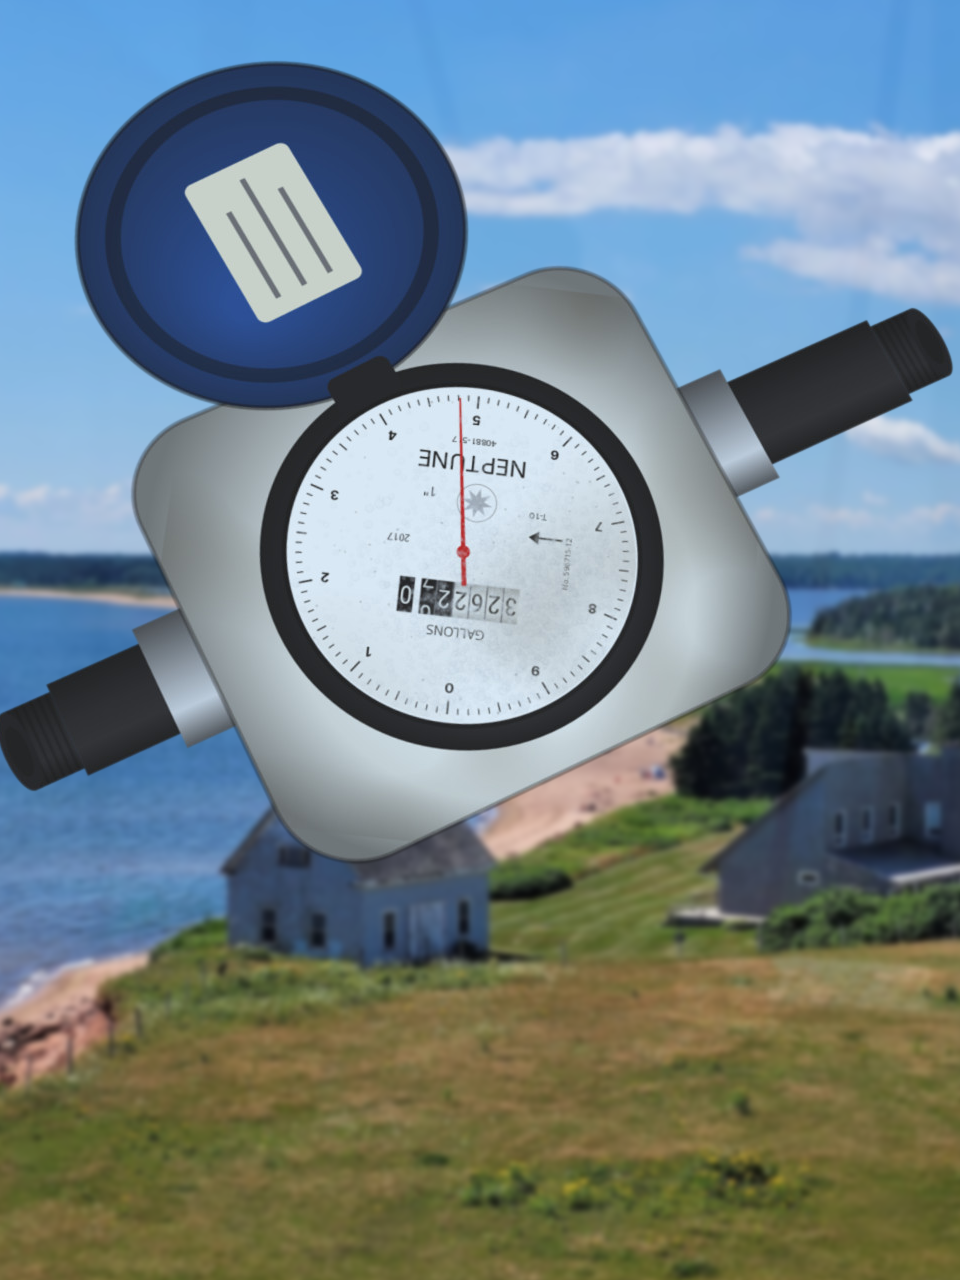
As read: 3262264.8 gal
